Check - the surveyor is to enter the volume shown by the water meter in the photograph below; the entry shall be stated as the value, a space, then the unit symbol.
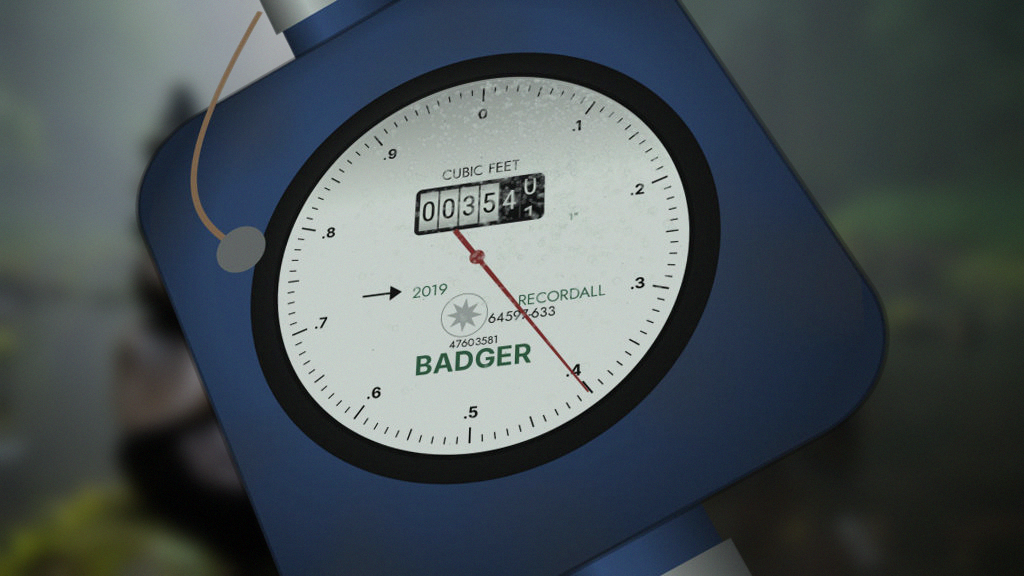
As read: 3540.40 ft³
